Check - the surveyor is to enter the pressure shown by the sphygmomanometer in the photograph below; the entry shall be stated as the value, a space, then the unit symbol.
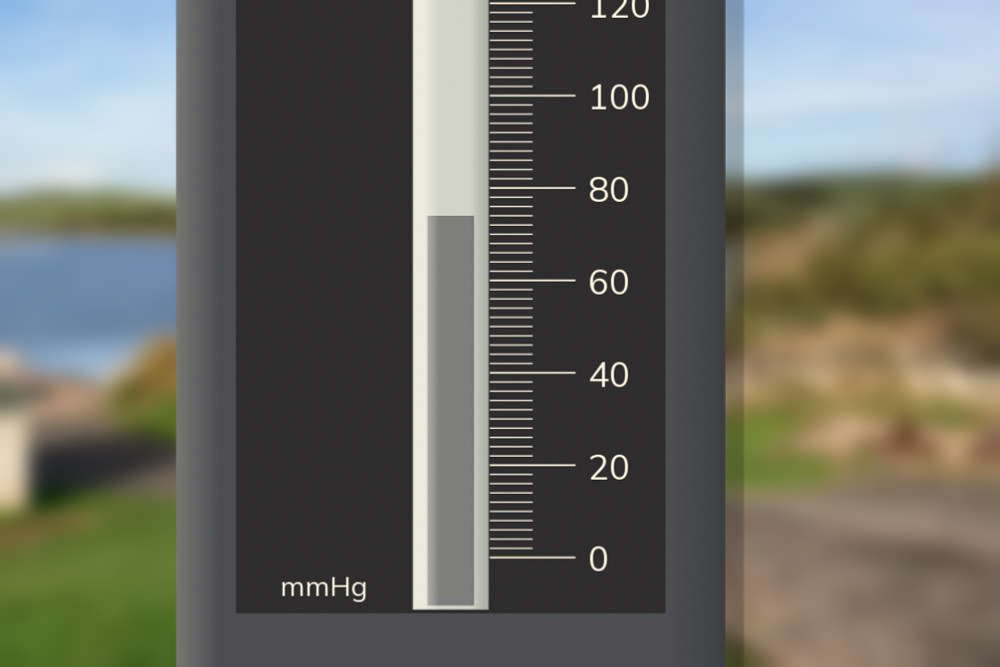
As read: 74 mmHg
